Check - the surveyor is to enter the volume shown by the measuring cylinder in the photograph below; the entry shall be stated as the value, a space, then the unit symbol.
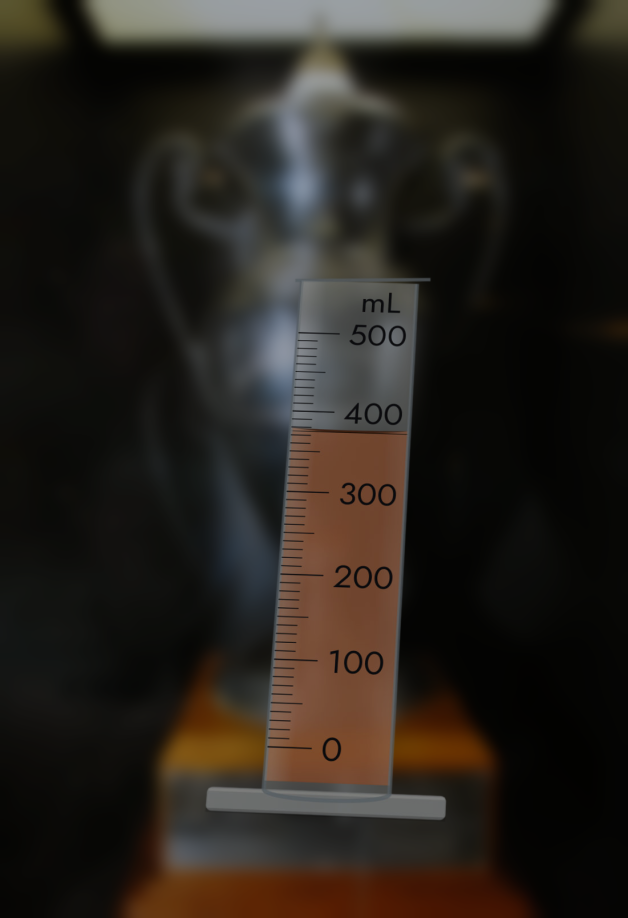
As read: 375 mL
